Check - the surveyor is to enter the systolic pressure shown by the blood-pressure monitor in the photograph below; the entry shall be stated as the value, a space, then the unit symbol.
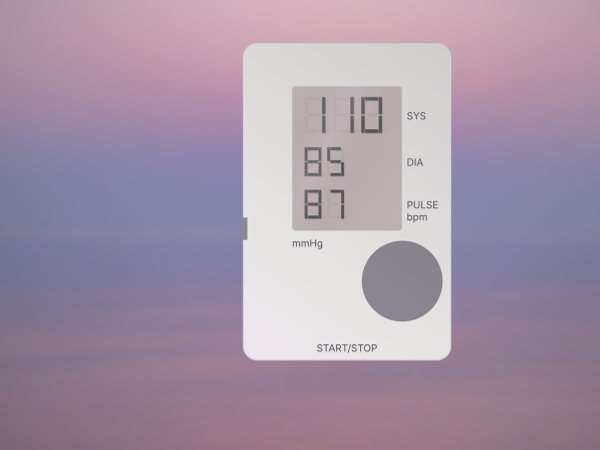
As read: 110 mmHg
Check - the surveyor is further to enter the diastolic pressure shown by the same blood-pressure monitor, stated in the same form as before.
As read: 85 mmHg
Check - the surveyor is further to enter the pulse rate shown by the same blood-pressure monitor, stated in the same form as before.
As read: 87 bpm
